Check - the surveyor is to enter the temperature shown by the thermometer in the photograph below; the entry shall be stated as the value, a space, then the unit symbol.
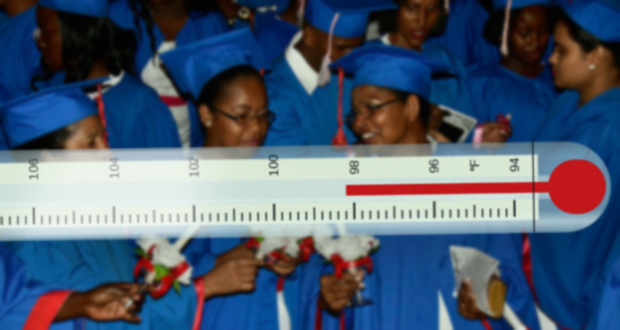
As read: 98.2 °F
